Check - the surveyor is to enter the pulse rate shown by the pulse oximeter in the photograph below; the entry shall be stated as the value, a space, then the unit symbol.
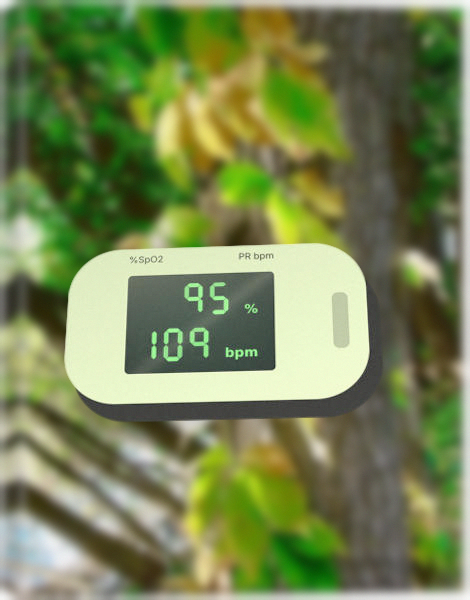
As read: 109 bpm
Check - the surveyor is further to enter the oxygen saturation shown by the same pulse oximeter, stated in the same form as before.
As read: 95 %
